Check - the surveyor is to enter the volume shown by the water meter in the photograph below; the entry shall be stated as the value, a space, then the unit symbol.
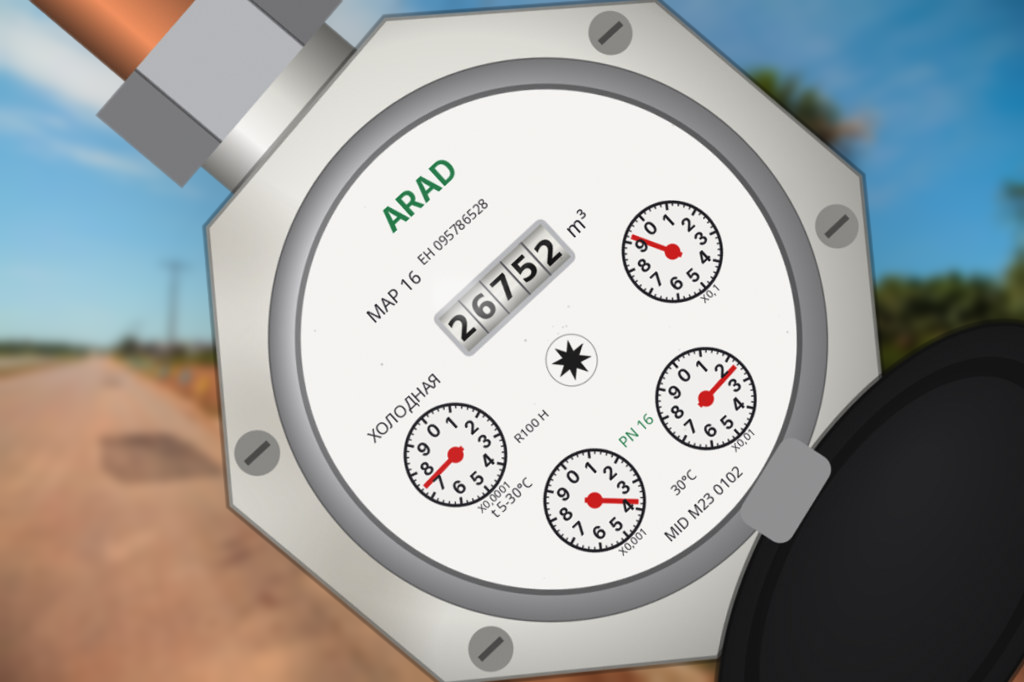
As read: 26751.9237 m³
